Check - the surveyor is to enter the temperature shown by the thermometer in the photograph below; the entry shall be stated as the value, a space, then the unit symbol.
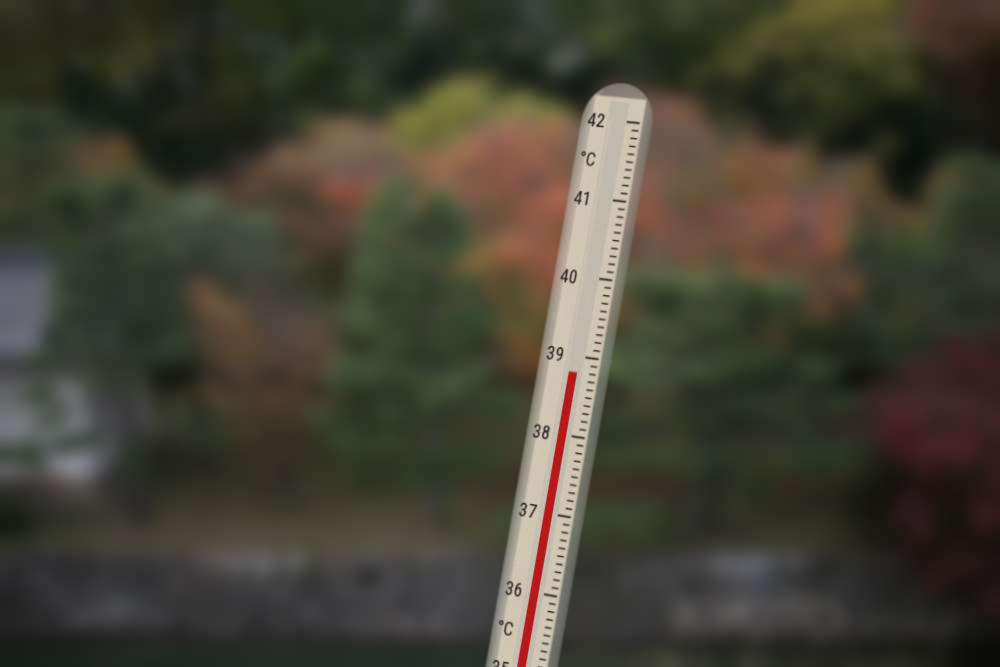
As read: 38.8 °C
